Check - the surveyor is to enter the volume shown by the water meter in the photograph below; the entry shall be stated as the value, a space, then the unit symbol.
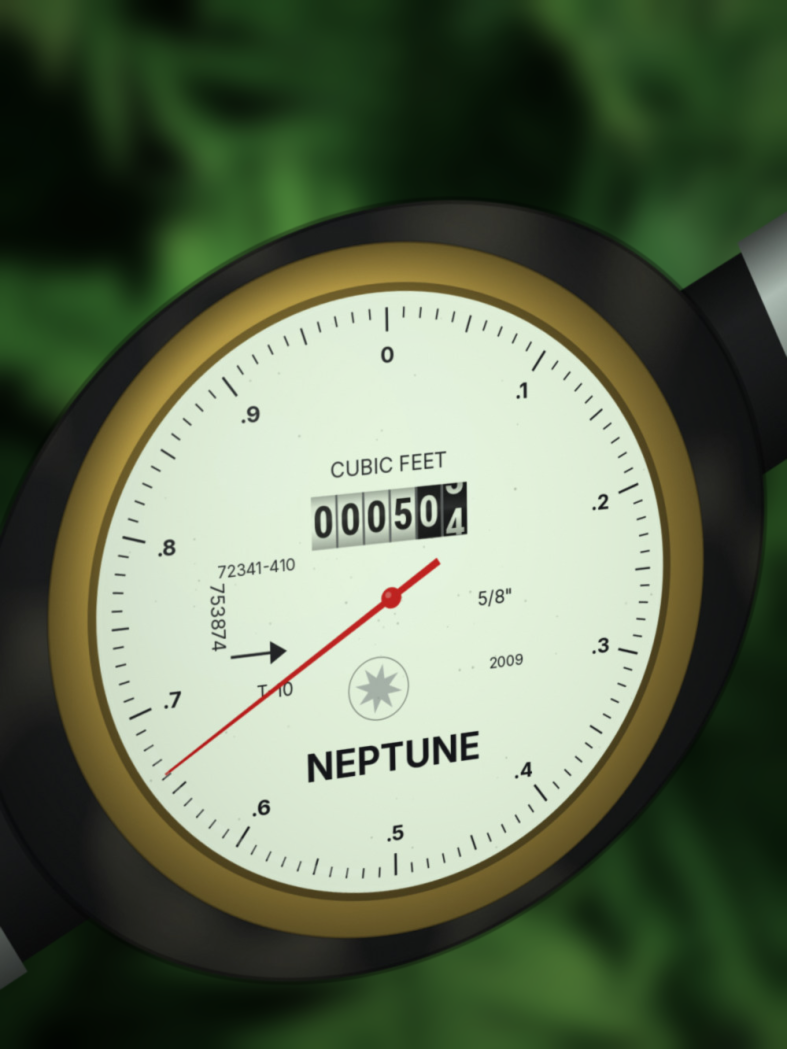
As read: 503.66 ft³
